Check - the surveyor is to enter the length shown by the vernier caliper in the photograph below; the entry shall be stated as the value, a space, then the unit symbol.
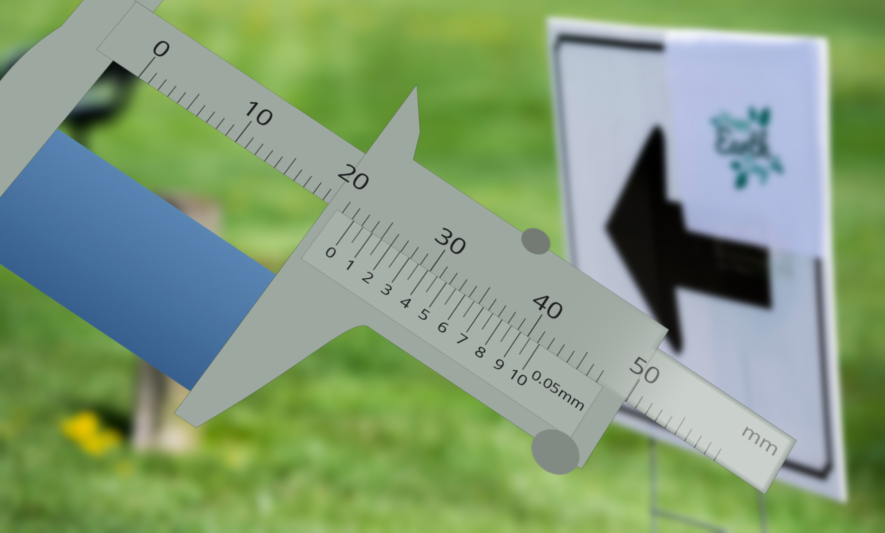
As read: 22.2 mm
